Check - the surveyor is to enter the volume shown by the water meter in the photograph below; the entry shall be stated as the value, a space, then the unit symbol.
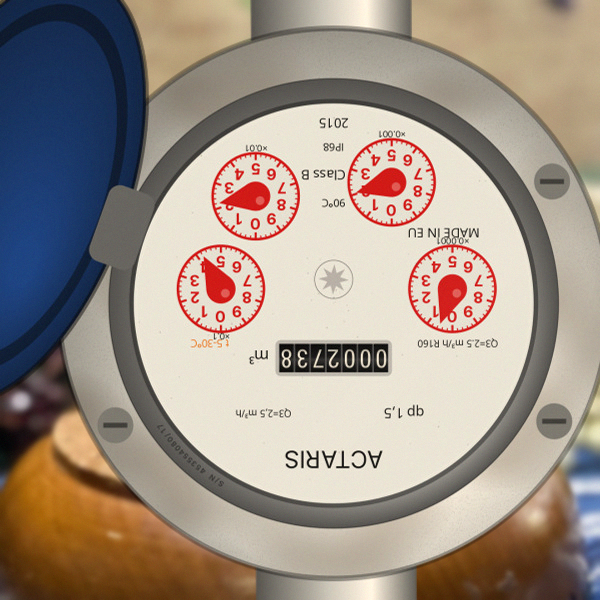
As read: 2738.4220 m³
